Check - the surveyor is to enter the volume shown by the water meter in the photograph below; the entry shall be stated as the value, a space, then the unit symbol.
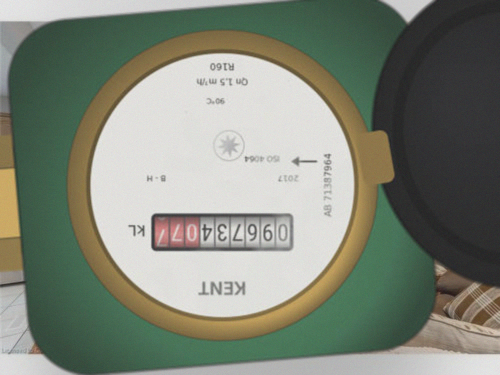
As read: 96734.077 kL
